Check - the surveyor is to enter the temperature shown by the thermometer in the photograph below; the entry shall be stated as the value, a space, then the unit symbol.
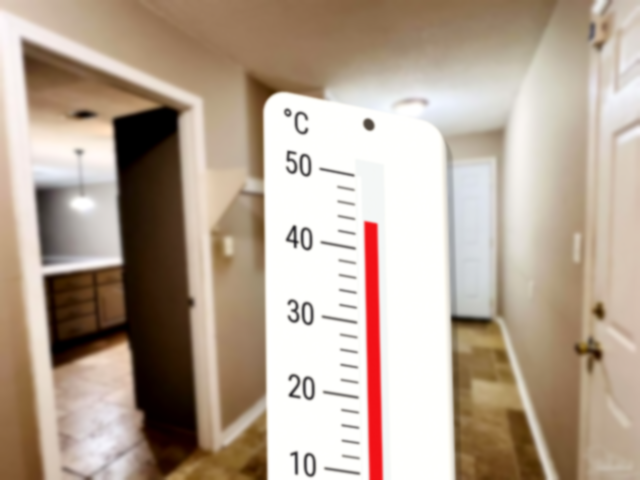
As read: 44 °C
